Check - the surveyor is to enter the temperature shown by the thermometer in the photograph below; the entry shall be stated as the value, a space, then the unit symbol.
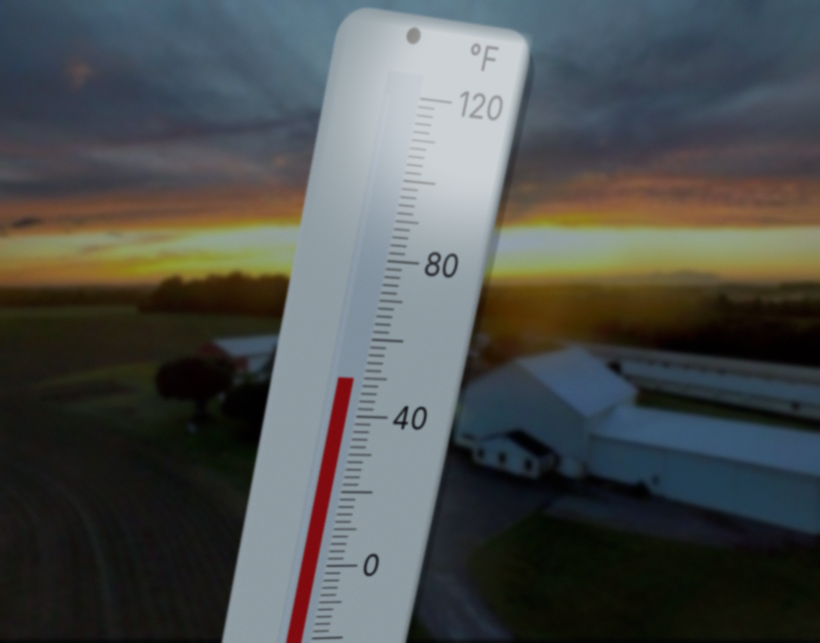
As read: 50 °F
